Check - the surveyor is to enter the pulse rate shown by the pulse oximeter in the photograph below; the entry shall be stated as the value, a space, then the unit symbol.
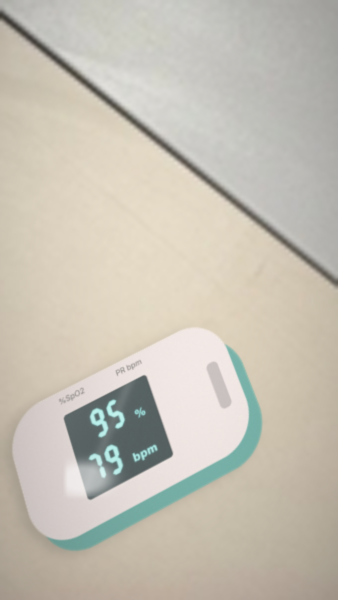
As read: 79 bpm
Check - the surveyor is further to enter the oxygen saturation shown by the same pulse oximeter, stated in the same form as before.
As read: 95 %
